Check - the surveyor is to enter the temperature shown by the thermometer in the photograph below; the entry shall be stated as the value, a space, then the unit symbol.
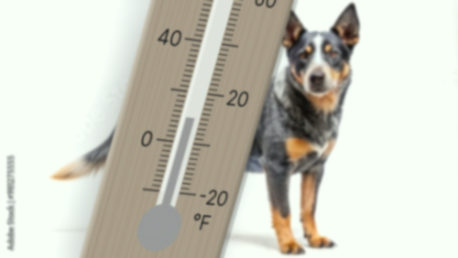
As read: 10 °F
